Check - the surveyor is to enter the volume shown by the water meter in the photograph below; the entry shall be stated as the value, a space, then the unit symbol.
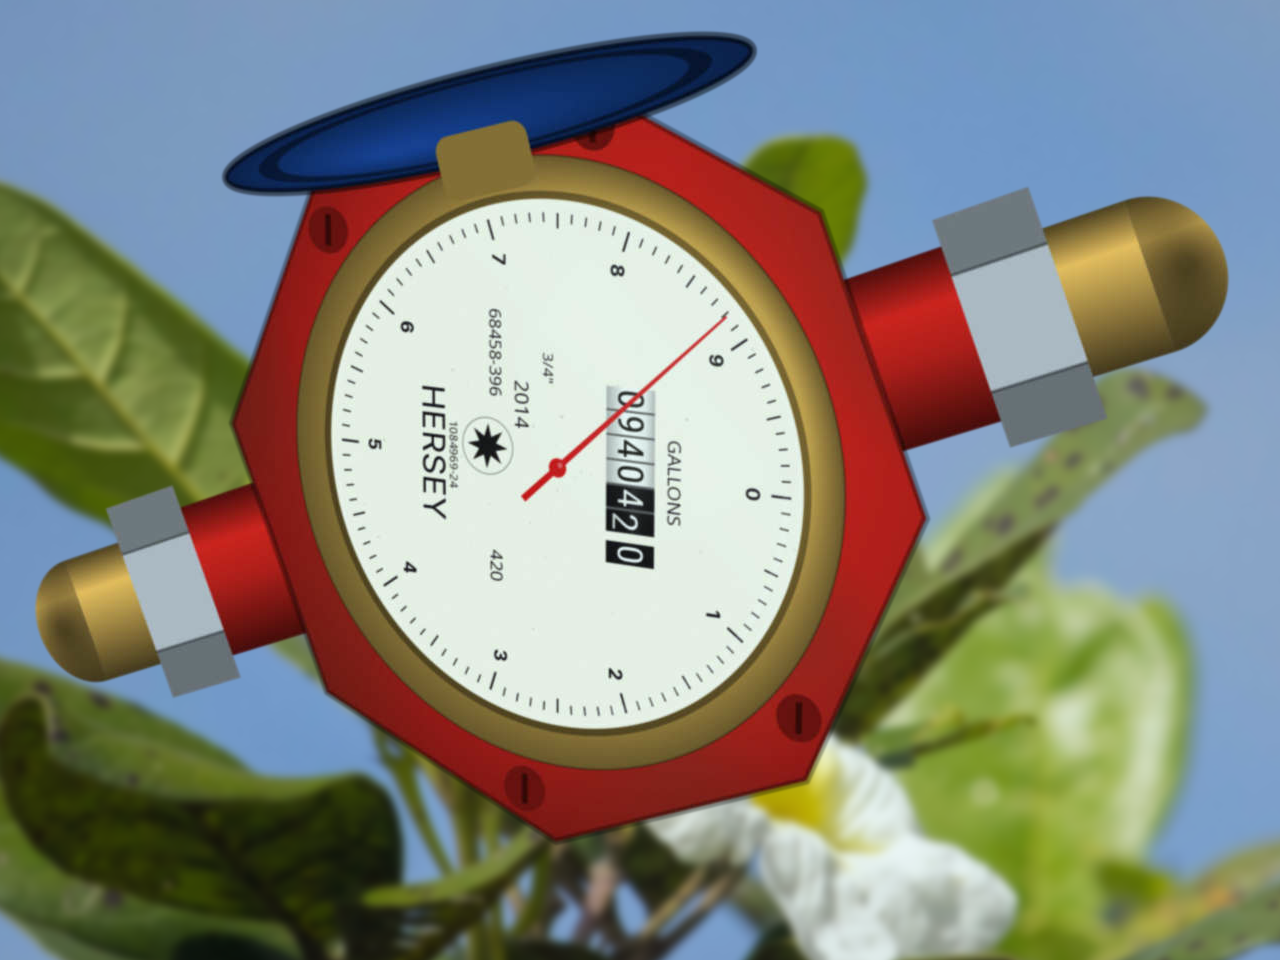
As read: 940418.8 gal
